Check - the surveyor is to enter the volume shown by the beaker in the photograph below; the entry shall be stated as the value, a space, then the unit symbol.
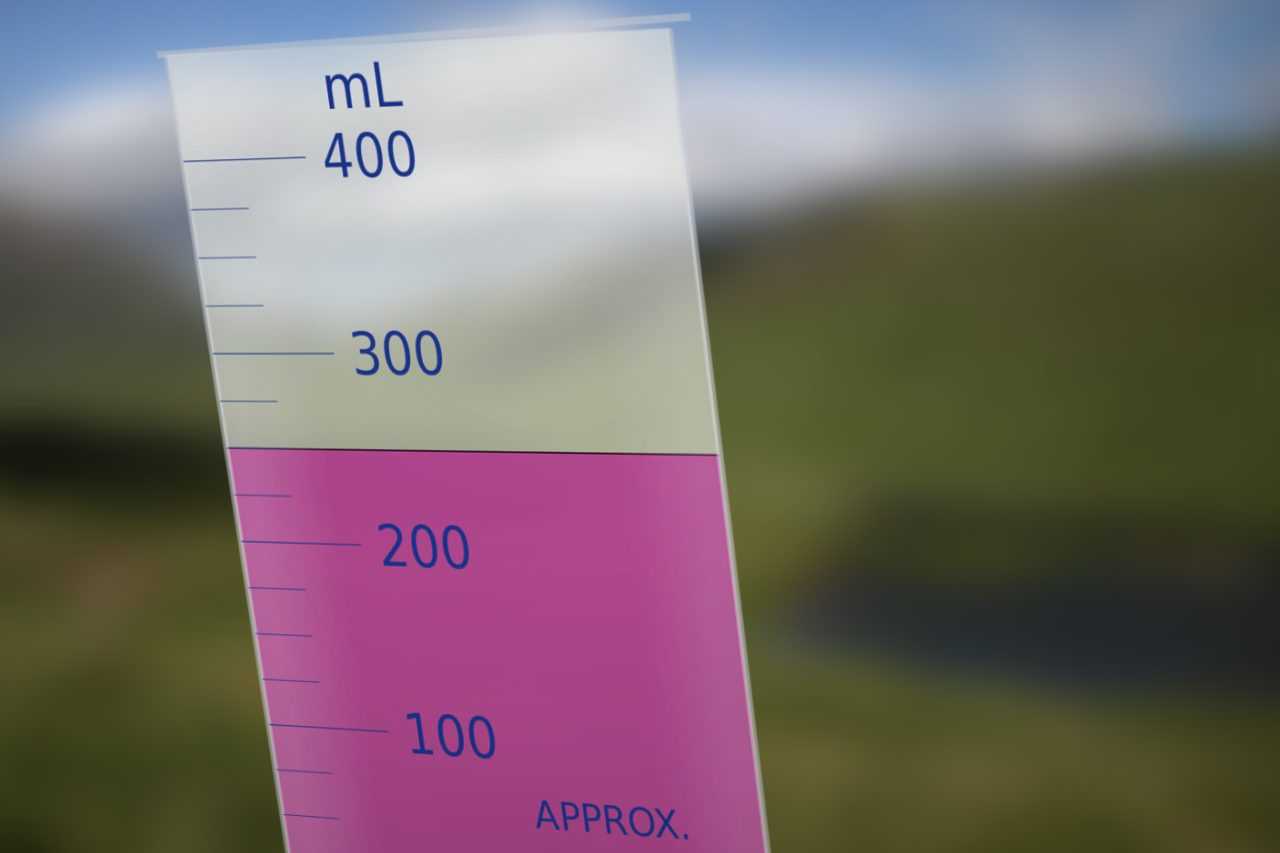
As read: 250 mL
